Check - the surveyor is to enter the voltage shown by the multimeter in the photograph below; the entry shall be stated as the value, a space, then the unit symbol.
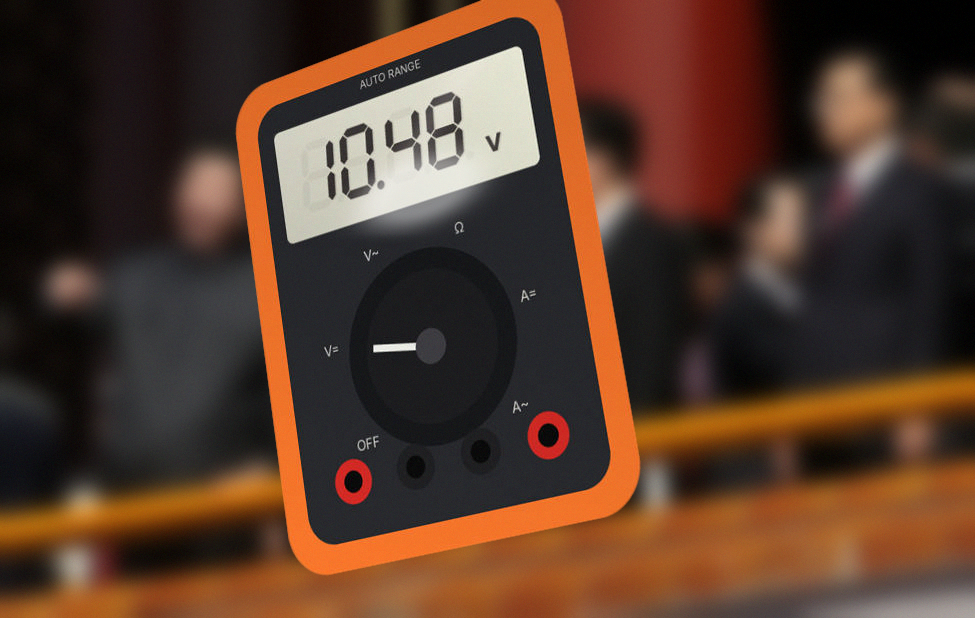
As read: 10.48 V
